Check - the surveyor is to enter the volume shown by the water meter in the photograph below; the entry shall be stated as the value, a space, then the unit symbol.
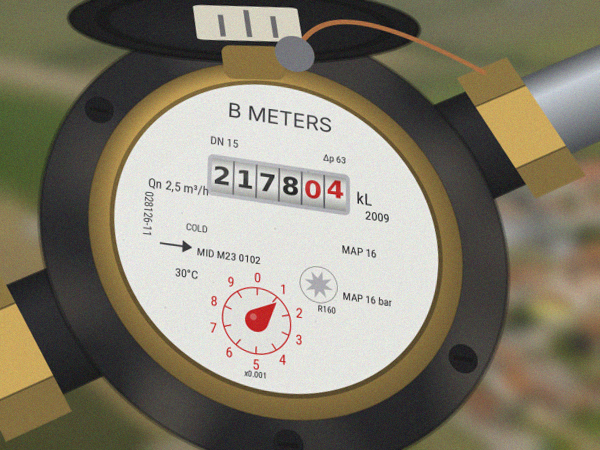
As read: 2178.041 kL
